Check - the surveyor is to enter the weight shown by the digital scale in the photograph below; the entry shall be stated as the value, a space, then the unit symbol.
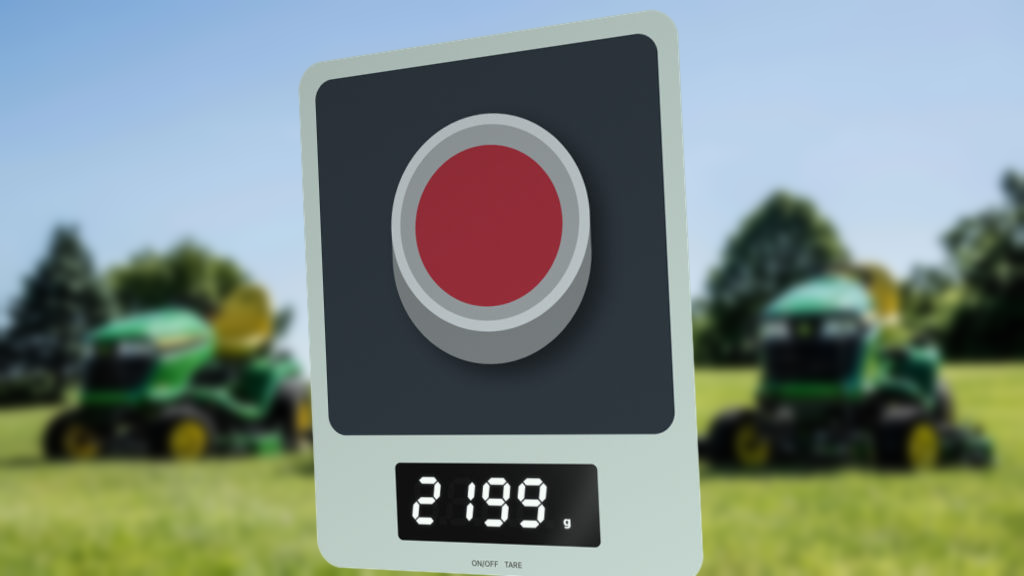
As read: 2199 g
